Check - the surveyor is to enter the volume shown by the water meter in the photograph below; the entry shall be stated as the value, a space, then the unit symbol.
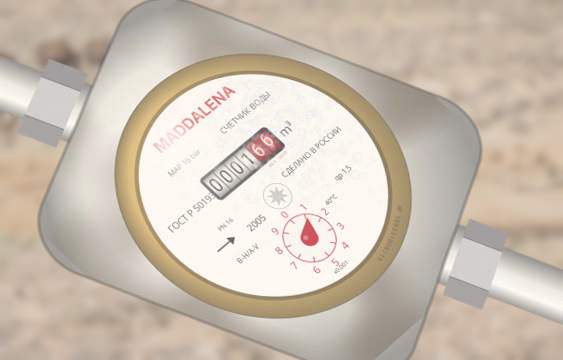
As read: 1.661 m³
